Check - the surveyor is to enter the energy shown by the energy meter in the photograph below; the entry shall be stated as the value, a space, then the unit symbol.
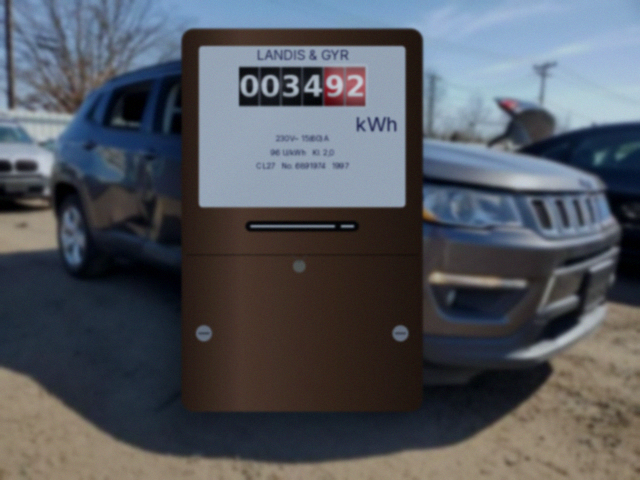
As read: 34.92 kWh
